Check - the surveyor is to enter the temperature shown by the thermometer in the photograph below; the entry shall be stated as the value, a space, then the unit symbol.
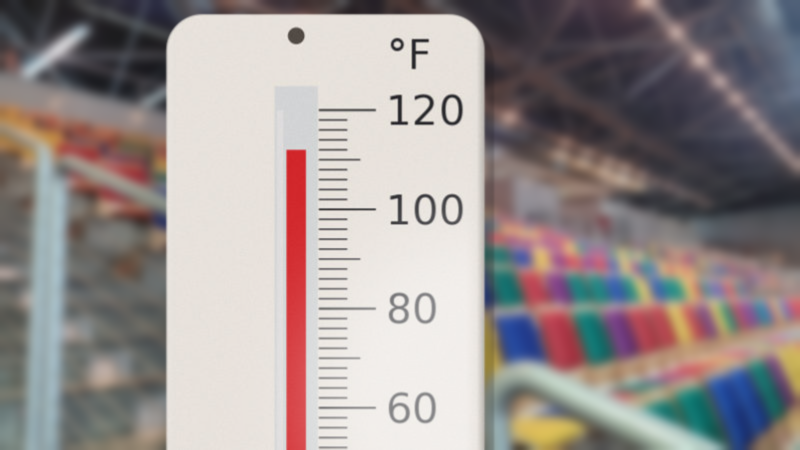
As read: 112 °F
